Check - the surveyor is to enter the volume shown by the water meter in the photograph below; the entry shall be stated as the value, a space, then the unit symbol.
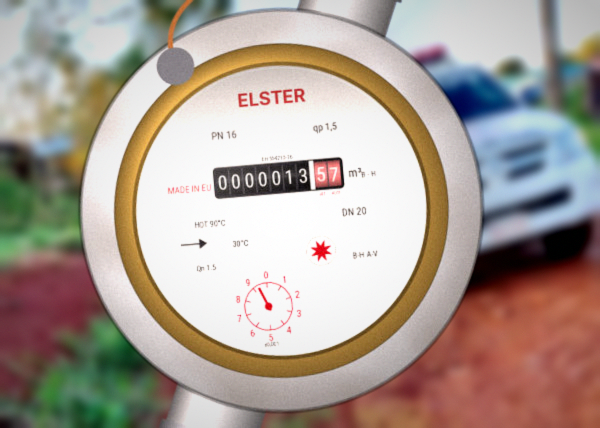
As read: 13.569 m³
